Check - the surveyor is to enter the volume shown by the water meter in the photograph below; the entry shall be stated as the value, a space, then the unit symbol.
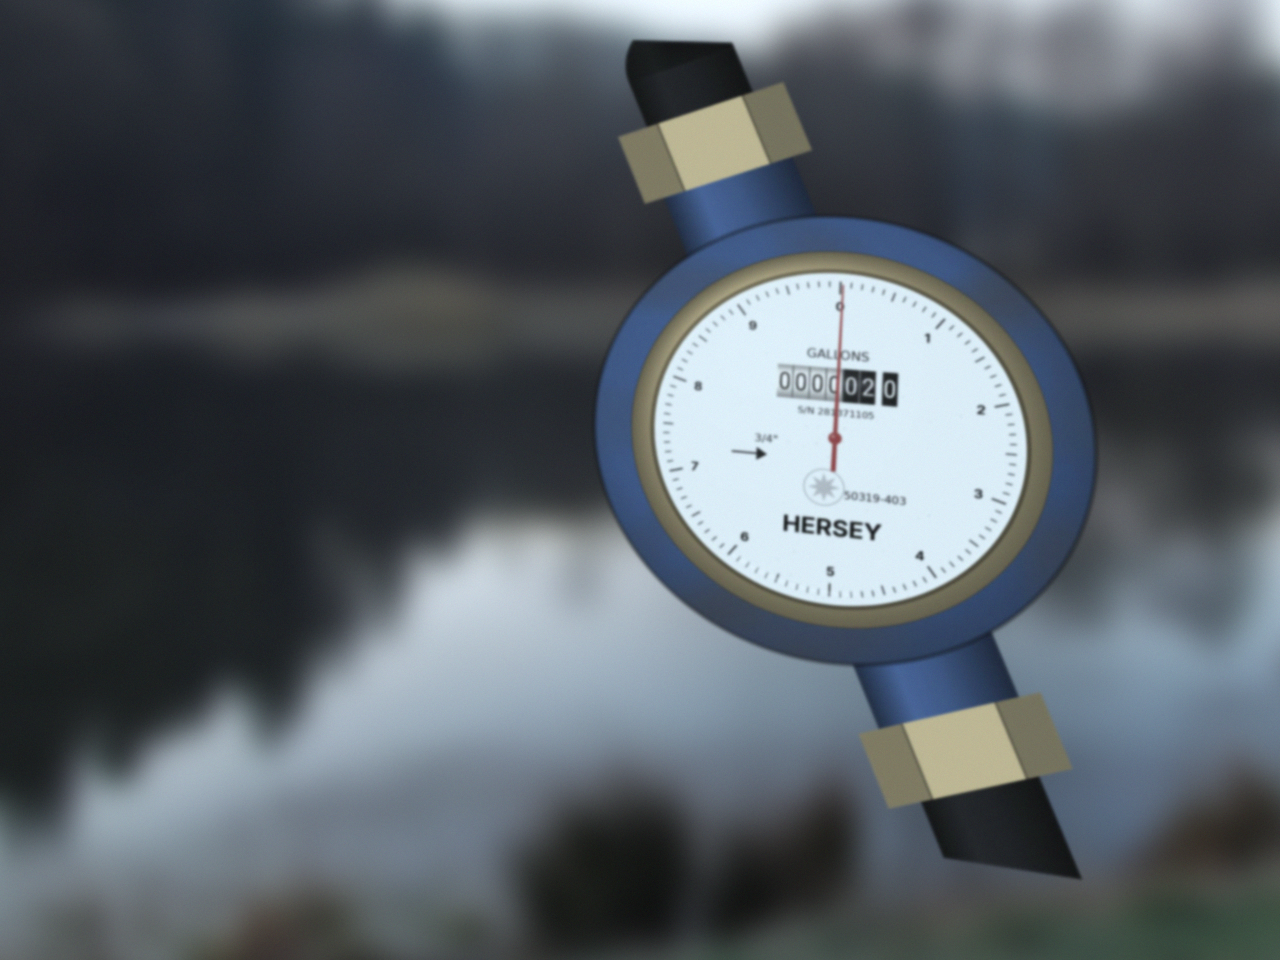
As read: 20.0 gal
